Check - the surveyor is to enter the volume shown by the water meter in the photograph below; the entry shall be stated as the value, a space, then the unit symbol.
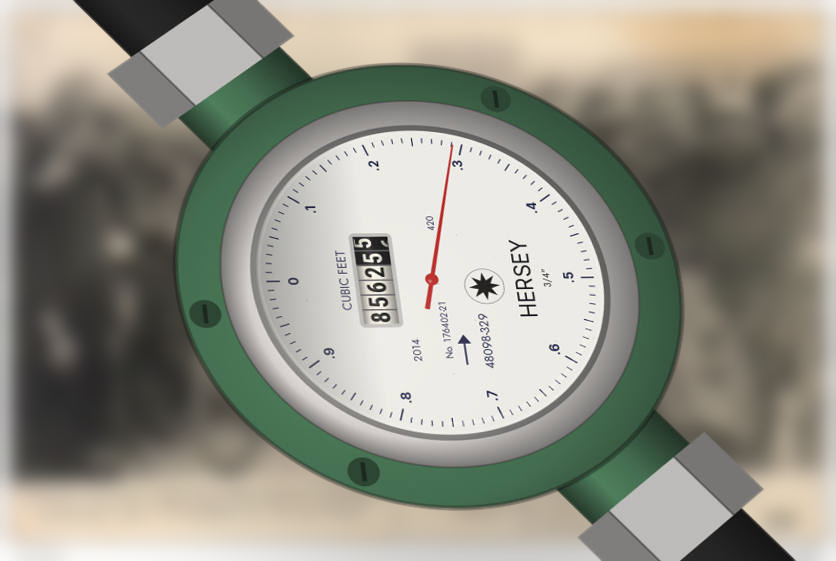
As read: 856255.29 ft³
